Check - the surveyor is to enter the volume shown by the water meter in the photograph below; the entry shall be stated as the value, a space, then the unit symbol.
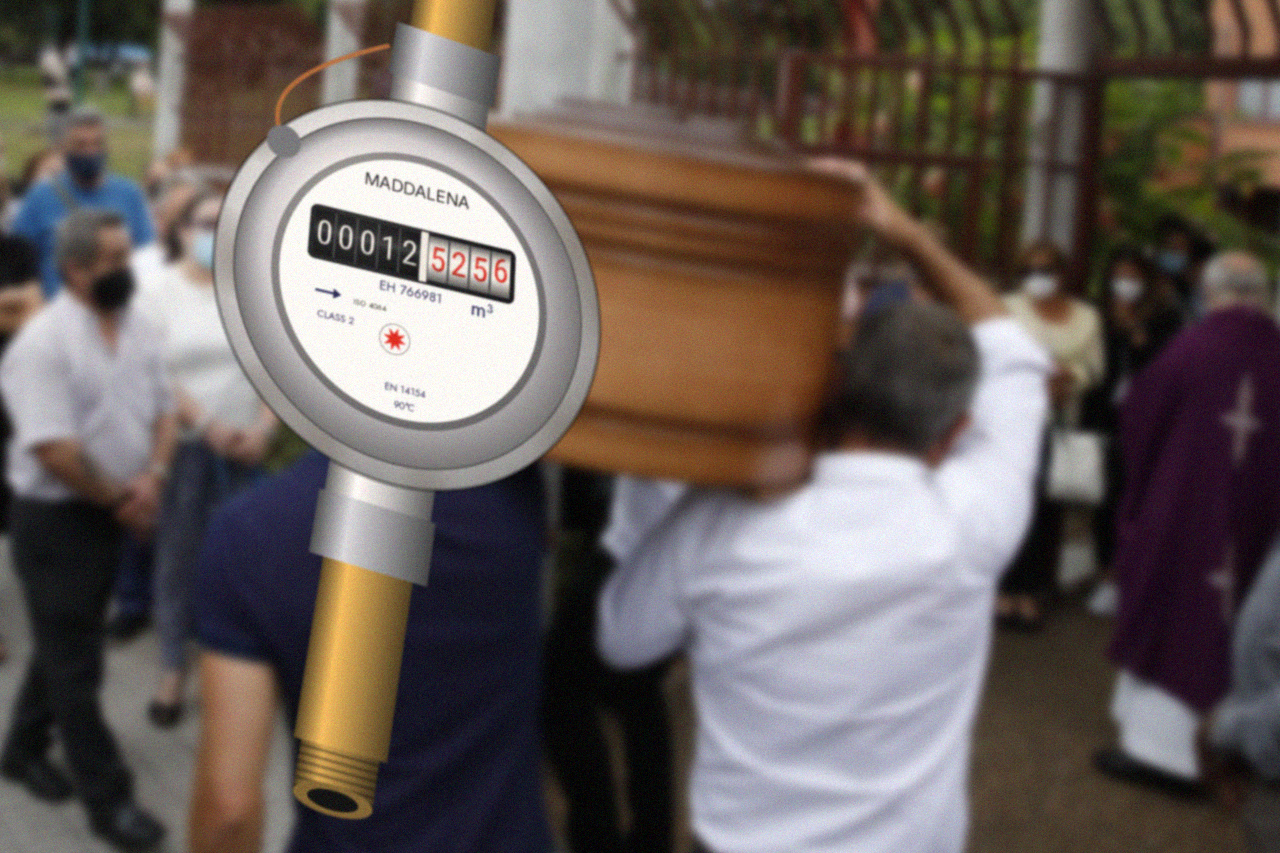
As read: 12.5256 m³
